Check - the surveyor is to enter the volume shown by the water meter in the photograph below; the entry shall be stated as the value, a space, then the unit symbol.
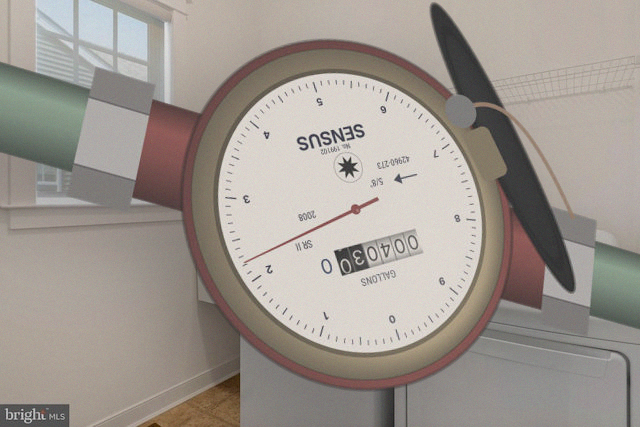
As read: 40302.2 gal
